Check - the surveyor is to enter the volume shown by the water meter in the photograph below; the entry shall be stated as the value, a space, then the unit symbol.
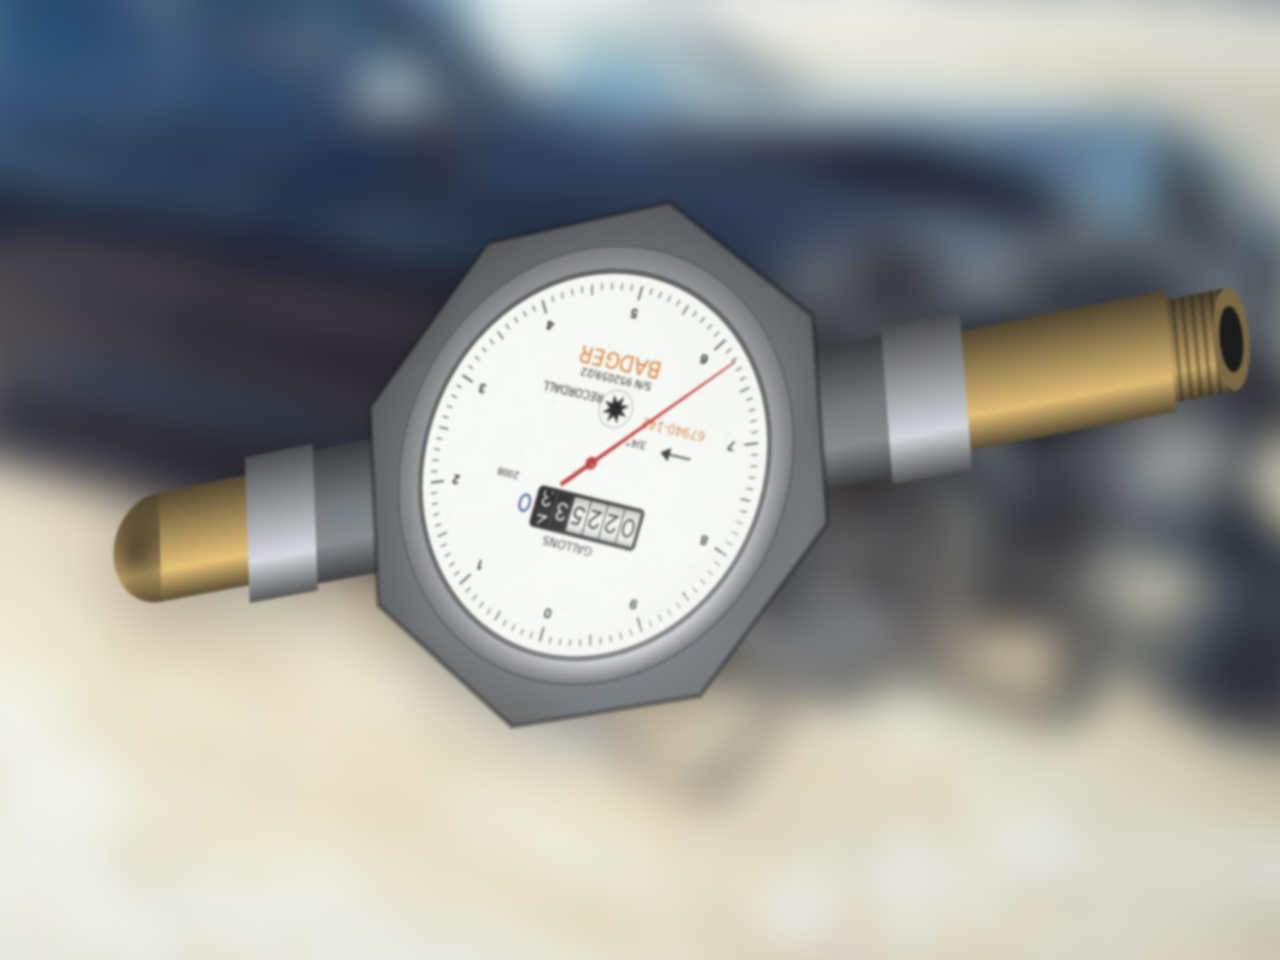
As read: 225326.2 gal
